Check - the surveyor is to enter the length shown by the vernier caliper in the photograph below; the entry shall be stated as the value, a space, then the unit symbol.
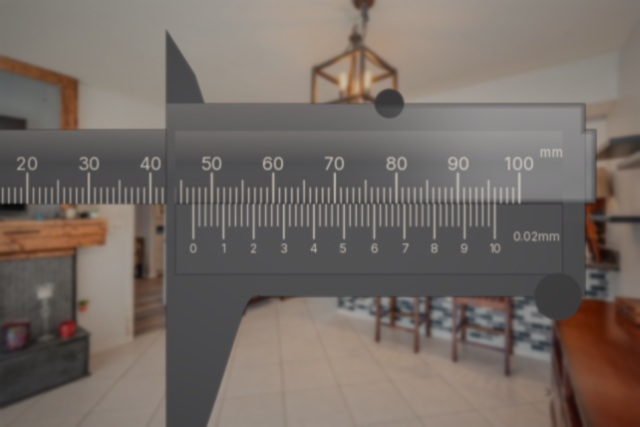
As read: 47.0 mm
